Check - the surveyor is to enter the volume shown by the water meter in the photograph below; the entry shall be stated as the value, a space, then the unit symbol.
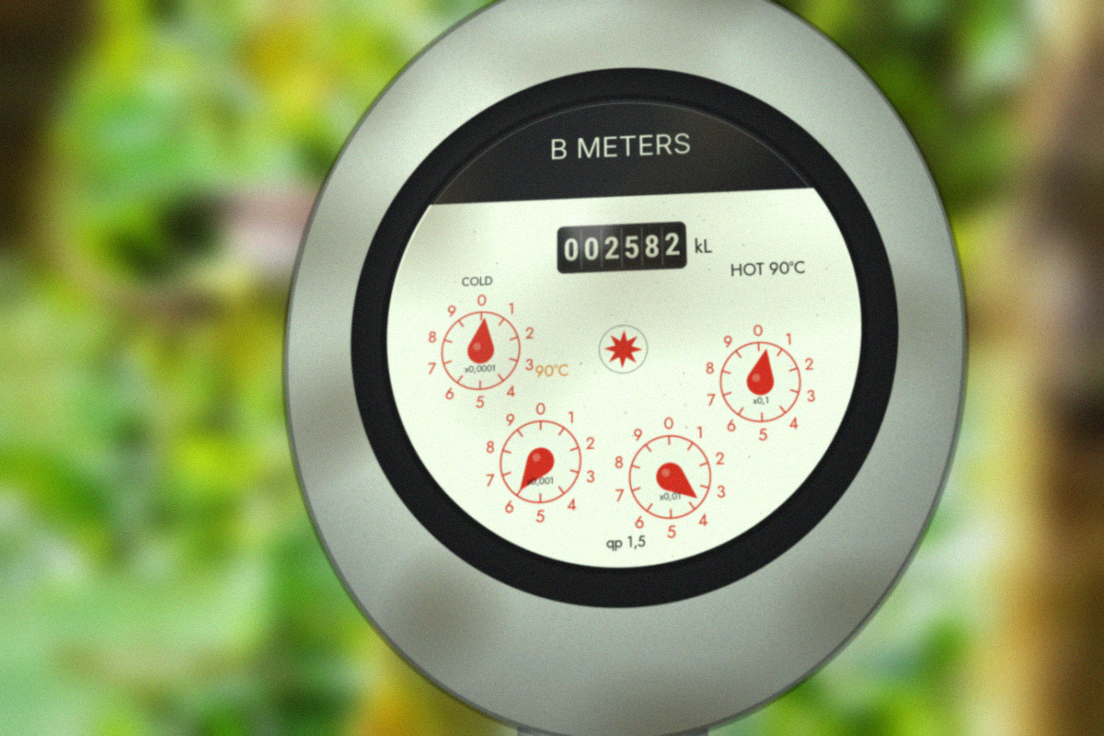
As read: 2582.0360 kL
